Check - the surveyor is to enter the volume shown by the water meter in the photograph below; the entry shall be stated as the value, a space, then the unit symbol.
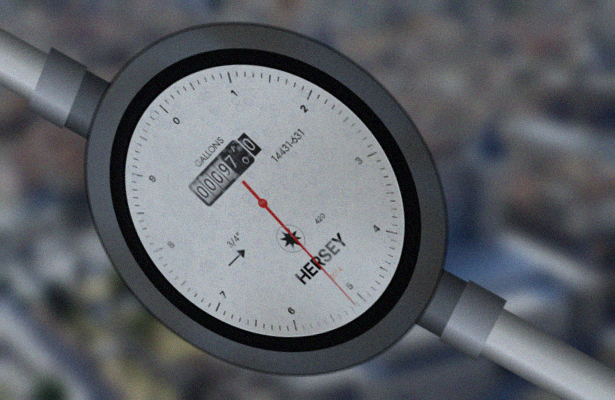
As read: 9775.1 gal
